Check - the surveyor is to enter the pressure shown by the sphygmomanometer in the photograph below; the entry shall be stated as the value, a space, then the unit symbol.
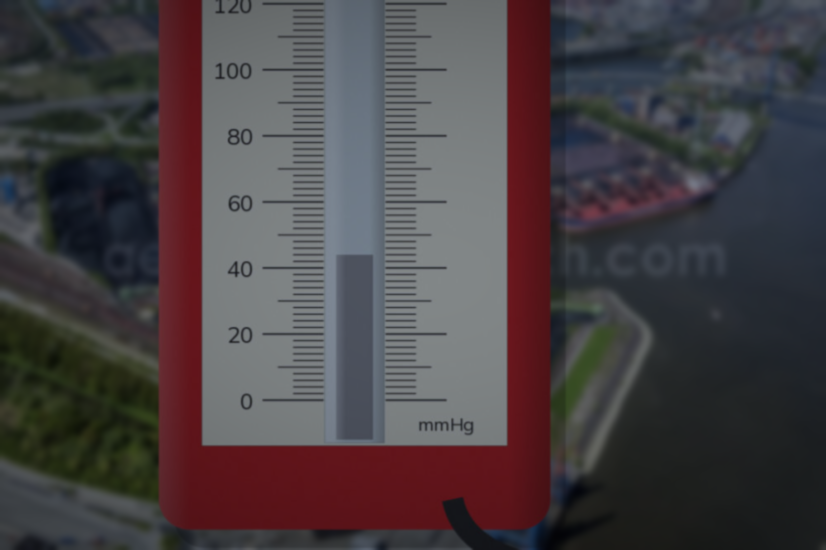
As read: 44 mmHg
